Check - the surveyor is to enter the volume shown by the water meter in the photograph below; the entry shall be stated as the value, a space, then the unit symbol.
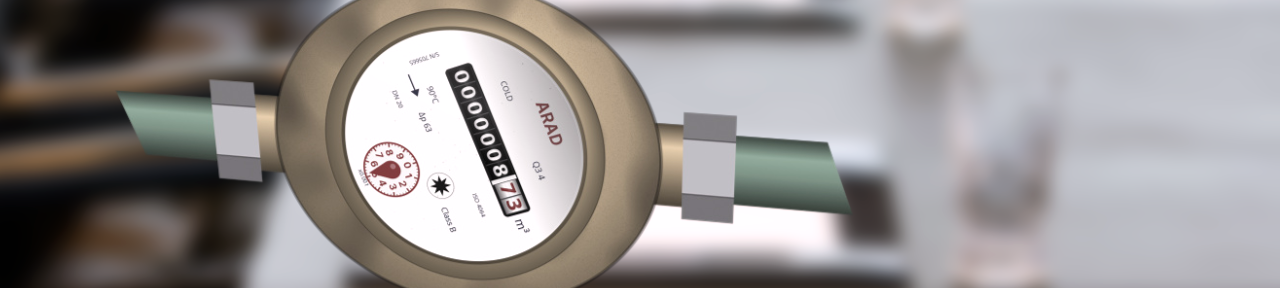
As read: 8.735 m³
